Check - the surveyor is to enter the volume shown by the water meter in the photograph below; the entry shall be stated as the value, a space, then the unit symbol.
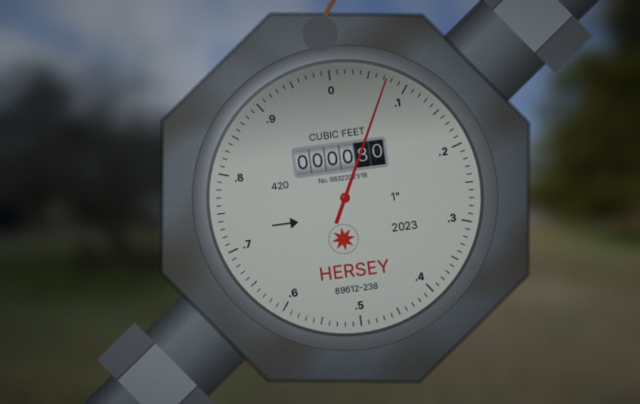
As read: 80.07 ft³
